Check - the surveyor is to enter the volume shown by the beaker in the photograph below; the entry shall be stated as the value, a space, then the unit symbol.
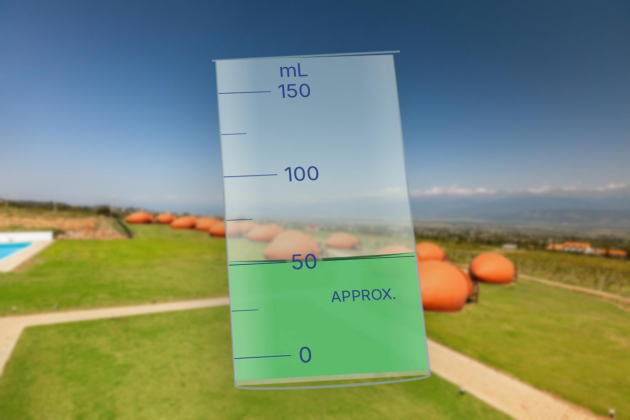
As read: 50 mL
